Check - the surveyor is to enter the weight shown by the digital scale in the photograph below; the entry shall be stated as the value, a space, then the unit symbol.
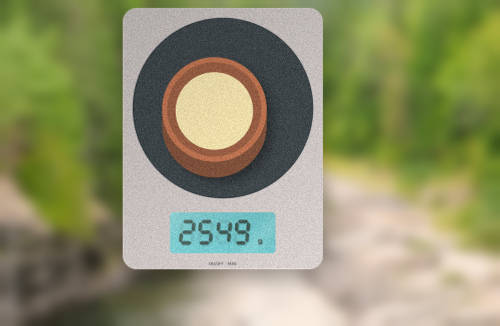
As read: 2549 g
